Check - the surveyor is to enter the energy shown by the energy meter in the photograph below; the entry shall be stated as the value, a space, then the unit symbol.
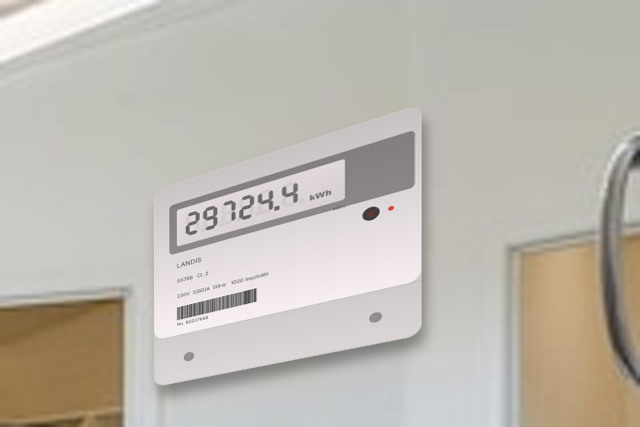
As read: 29724.4 kWh
